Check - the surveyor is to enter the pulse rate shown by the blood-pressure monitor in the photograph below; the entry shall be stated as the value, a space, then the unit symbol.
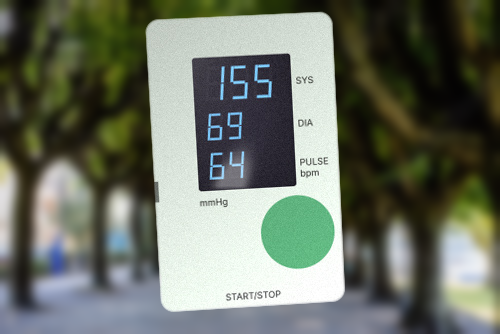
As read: 64 bpm
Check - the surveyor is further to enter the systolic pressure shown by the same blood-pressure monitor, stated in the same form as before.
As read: 155 mmHg
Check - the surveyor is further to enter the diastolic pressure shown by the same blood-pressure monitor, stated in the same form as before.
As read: 69 mmHg
